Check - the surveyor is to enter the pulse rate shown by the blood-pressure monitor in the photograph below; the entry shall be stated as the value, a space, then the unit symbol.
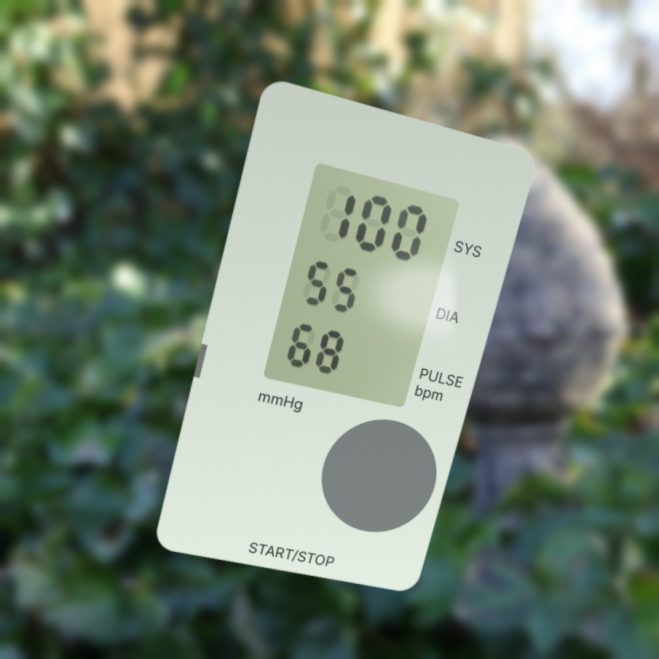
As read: 68 bpm
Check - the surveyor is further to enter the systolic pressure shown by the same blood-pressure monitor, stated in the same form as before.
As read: 100 mmHg
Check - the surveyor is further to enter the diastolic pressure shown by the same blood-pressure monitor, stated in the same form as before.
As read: 55 mmHg
